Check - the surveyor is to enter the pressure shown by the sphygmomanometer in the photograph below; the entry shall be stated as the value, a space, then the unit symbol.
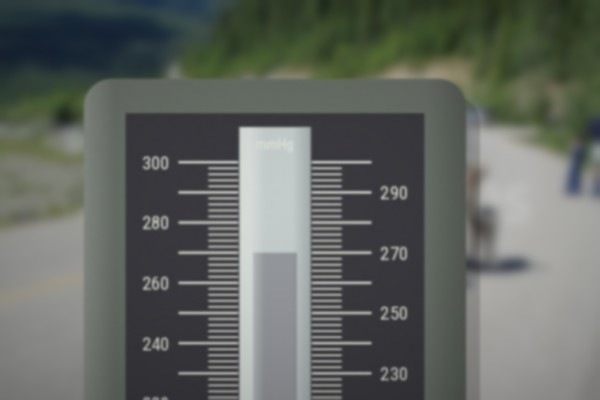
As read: 270 mmHg
